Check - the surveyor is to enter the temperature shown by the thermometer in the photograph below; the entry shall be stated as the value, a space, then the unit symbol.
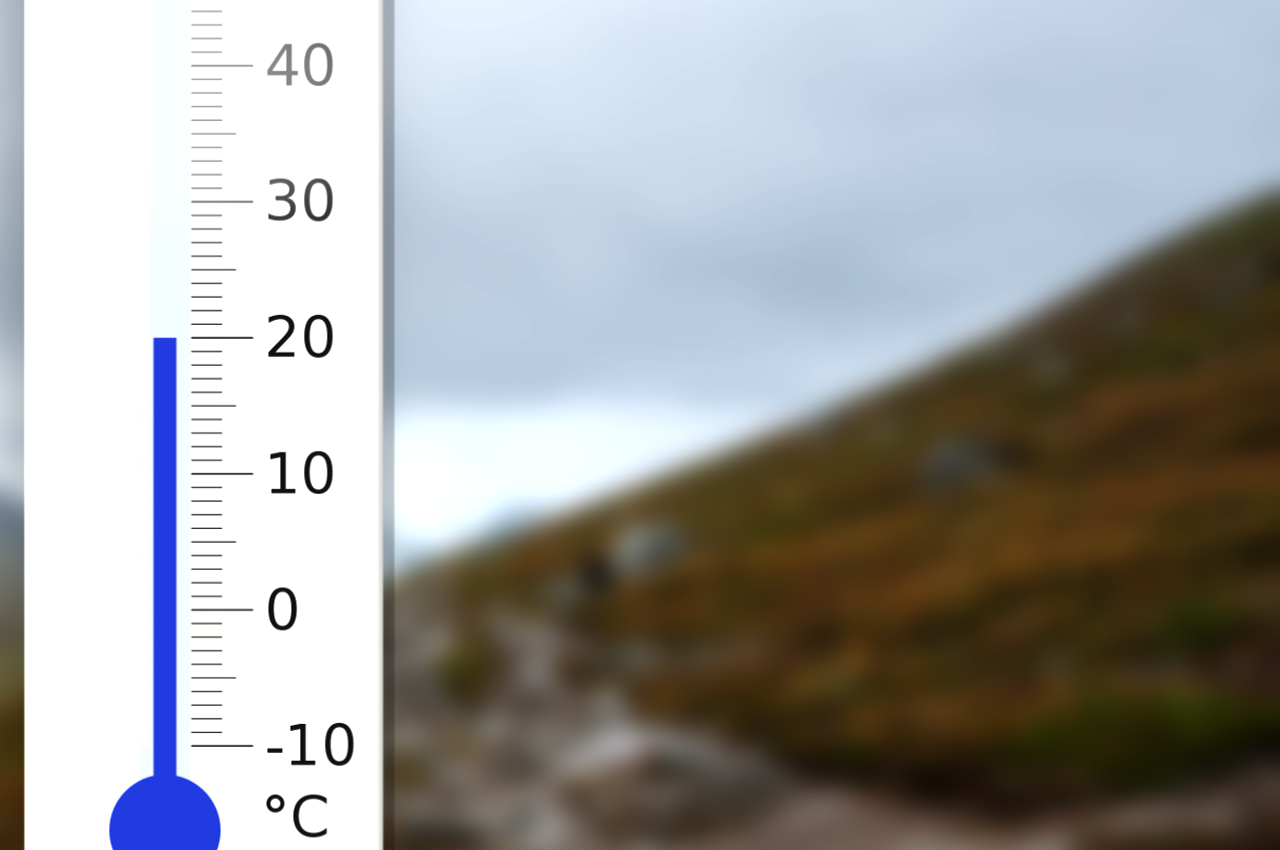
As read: 20 °C
